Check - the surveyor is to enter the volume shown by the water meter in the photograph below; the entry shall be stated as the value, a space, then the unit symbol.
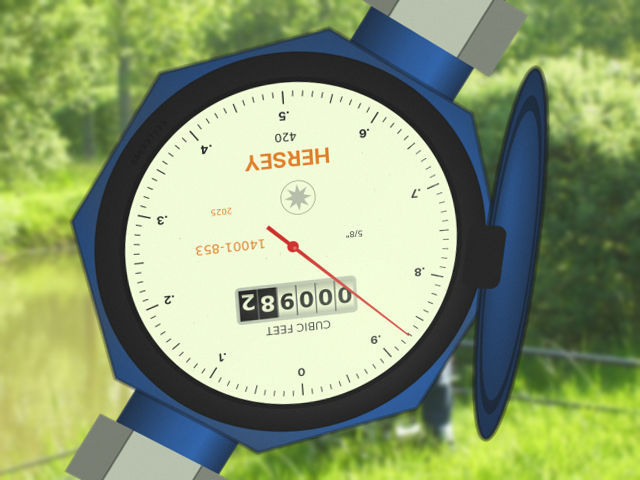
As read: 981.87 ft³
